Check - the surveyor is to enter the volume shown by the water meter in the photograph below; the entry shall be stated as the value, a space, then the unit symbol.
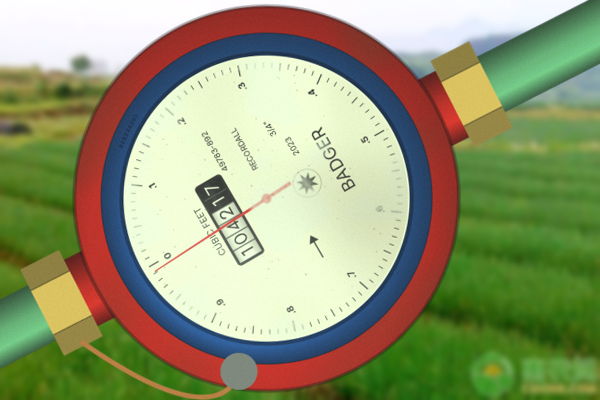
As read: 104216.99 ft³
